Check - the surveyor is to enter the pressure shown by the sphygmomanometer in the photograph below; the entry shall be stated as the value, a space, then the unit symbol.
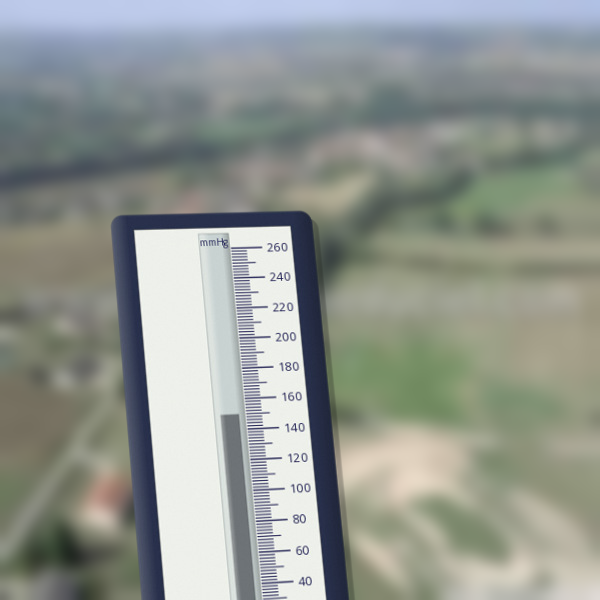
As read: 150 mmHg
